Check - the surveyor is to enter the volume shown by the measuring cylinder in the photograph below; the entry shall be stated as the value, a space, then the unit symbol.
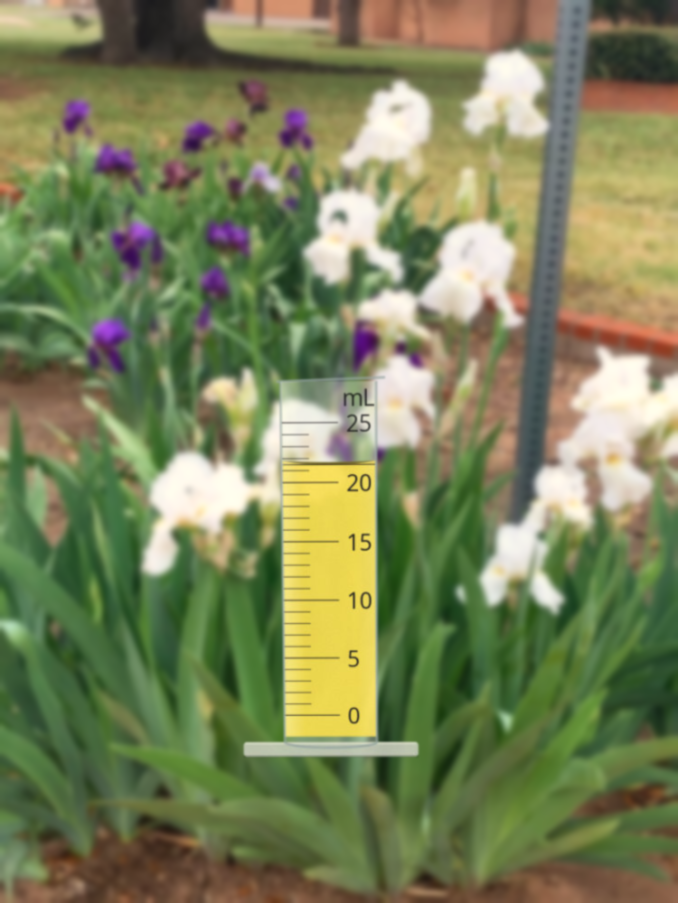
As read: 21.5 mL
